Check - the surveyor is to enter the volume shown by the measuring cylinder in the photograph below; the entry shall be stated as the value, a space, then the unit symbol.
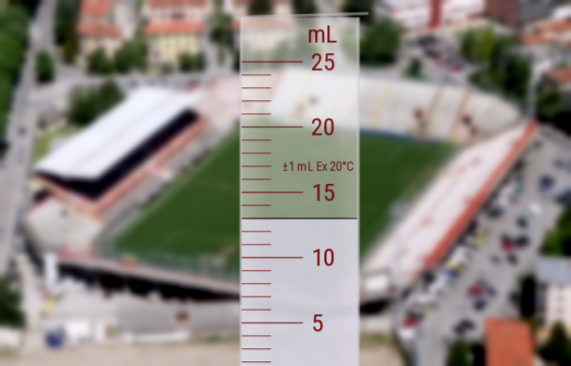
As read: 13 mL
